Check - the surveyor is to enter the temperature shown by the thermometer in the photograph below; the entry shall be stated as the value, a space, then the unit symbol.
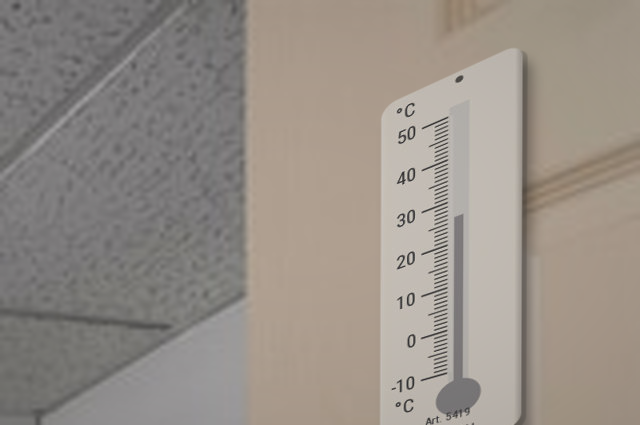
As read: 26 °C
